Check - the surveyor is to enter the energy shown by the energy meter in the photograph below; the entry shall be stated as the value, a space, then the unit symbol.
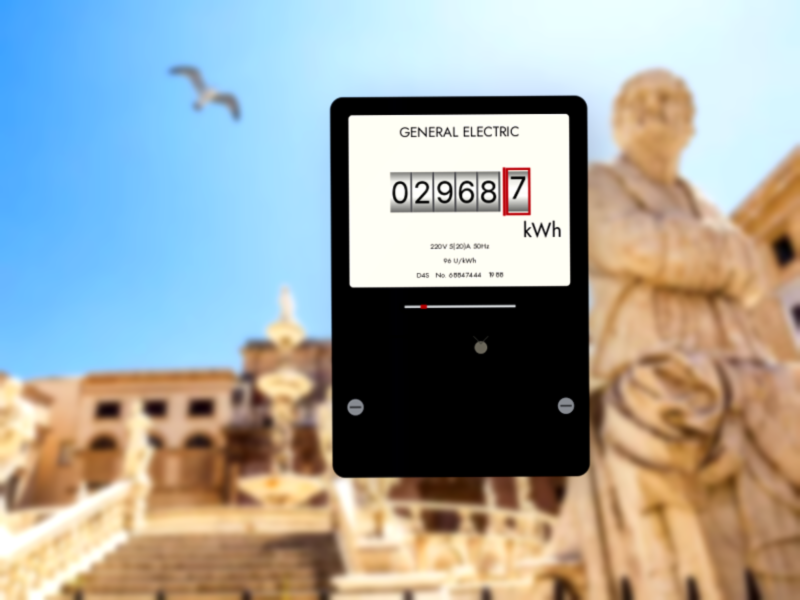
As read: 2968.7 kWh
